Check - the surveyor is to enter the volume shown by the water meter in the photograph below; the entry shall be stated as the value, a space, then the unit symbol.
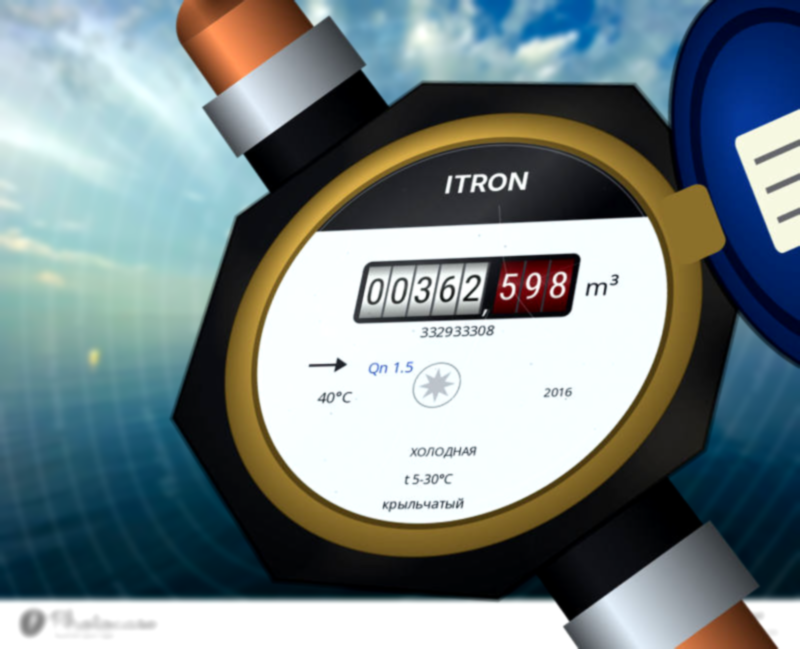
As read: 362.598 m³
